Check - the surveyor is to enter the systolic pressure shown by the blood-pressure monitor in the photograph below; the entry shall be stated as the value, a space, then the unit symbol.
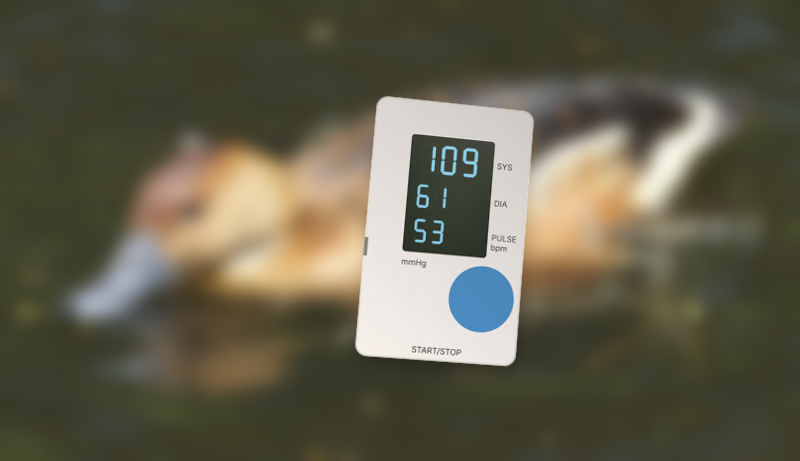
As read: 109 mmHg
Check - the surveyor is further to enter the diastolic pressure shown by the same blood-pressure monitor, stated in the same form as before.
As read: 61 mmHg
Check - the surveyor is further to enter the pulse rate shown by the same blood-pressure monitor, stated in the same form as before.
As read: 53 bpm
